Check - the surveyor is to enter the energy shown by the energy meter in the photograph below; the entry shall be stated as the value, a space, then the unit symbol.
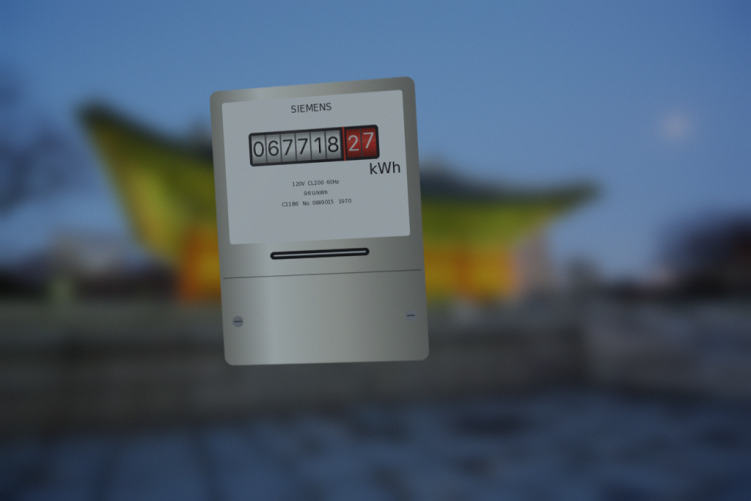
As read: 67718.27 kWh
